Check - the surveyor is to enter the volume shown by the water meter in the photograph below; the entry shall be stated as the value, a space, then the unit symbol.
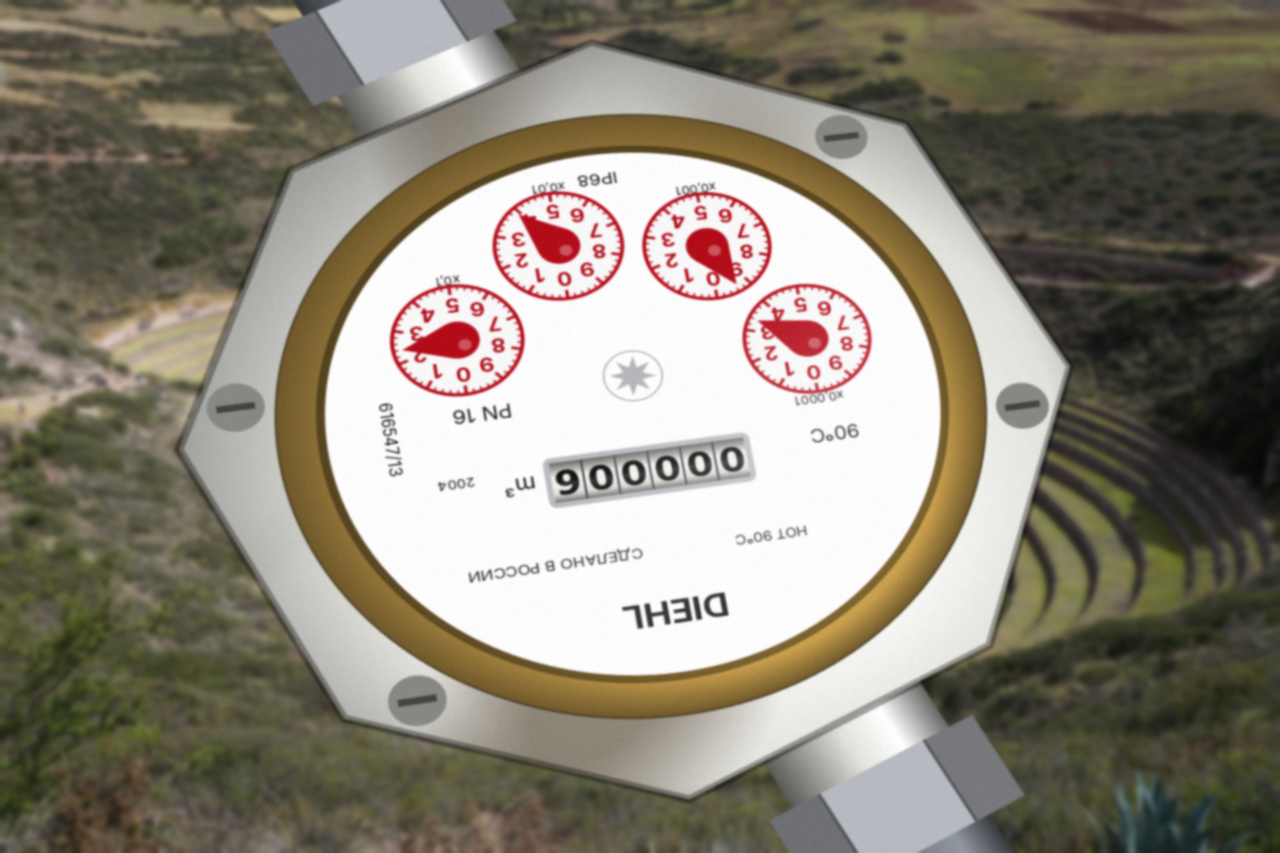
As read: 6.2393 m³
